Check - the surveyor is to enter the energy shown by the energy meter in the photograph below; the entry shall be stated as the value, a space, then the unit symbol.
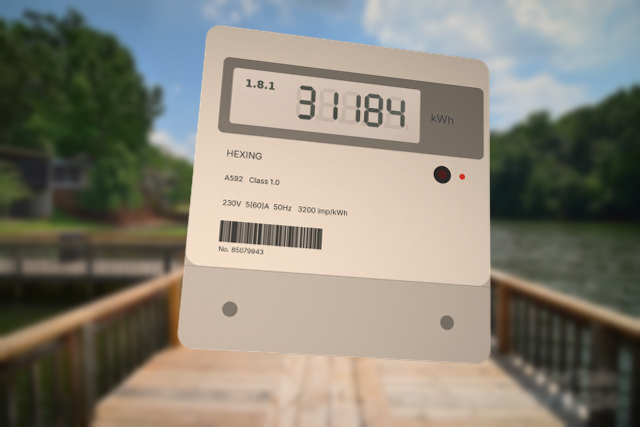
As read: 31184 kWh
